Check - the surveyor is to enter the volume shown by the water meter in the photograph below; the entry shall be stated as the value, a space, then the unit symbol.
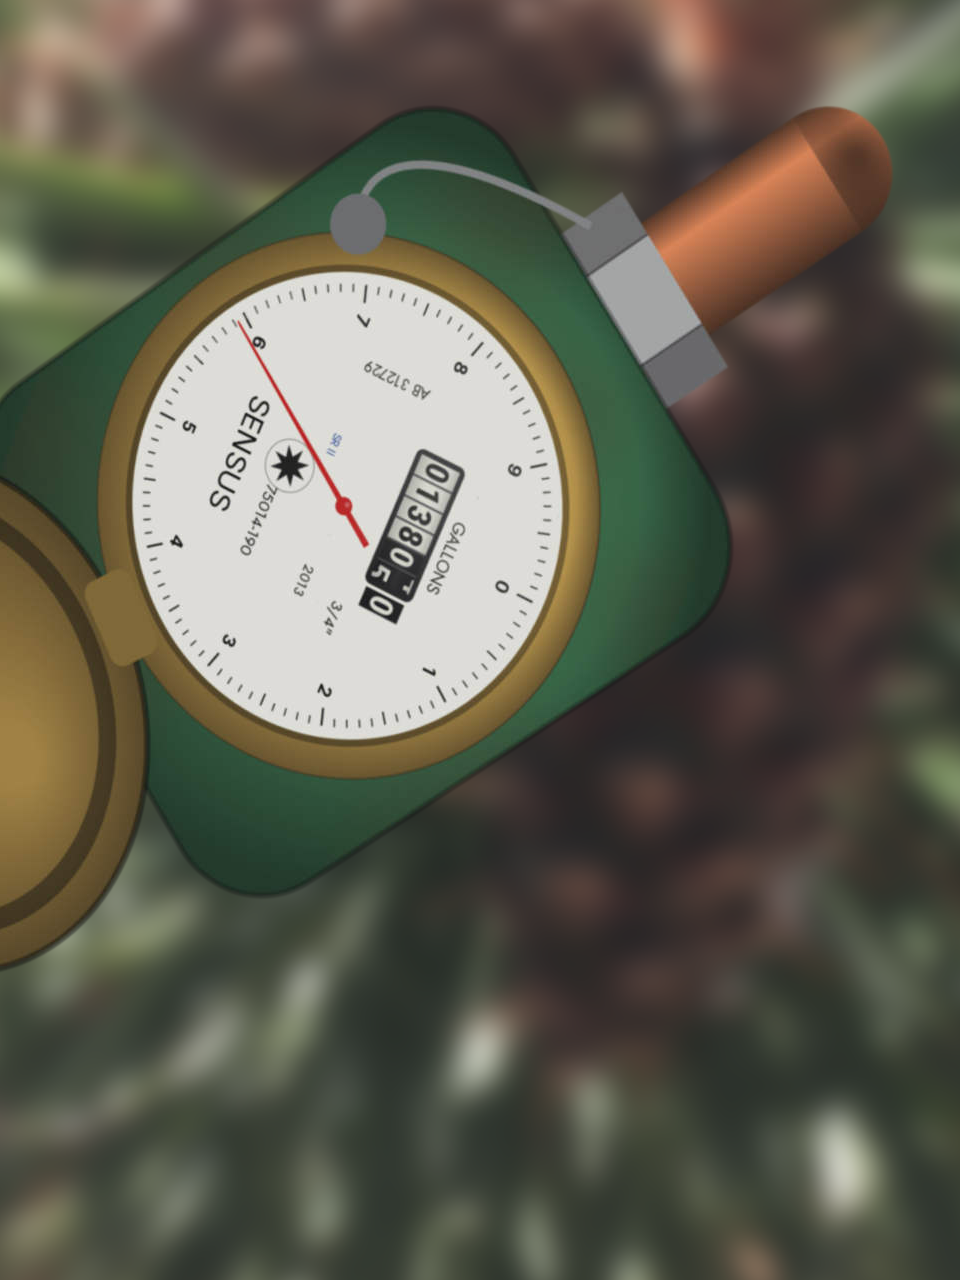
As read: 138045.9 gal
